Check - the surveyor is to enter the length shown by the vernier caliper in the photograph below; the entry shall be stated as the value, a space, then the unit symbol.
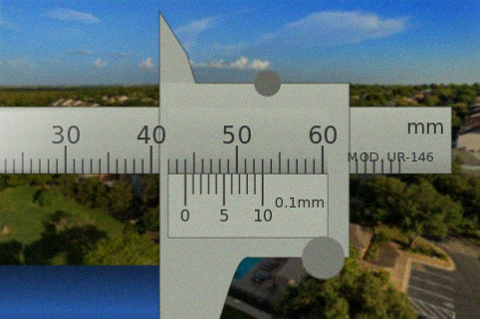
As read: 44.0 mm
